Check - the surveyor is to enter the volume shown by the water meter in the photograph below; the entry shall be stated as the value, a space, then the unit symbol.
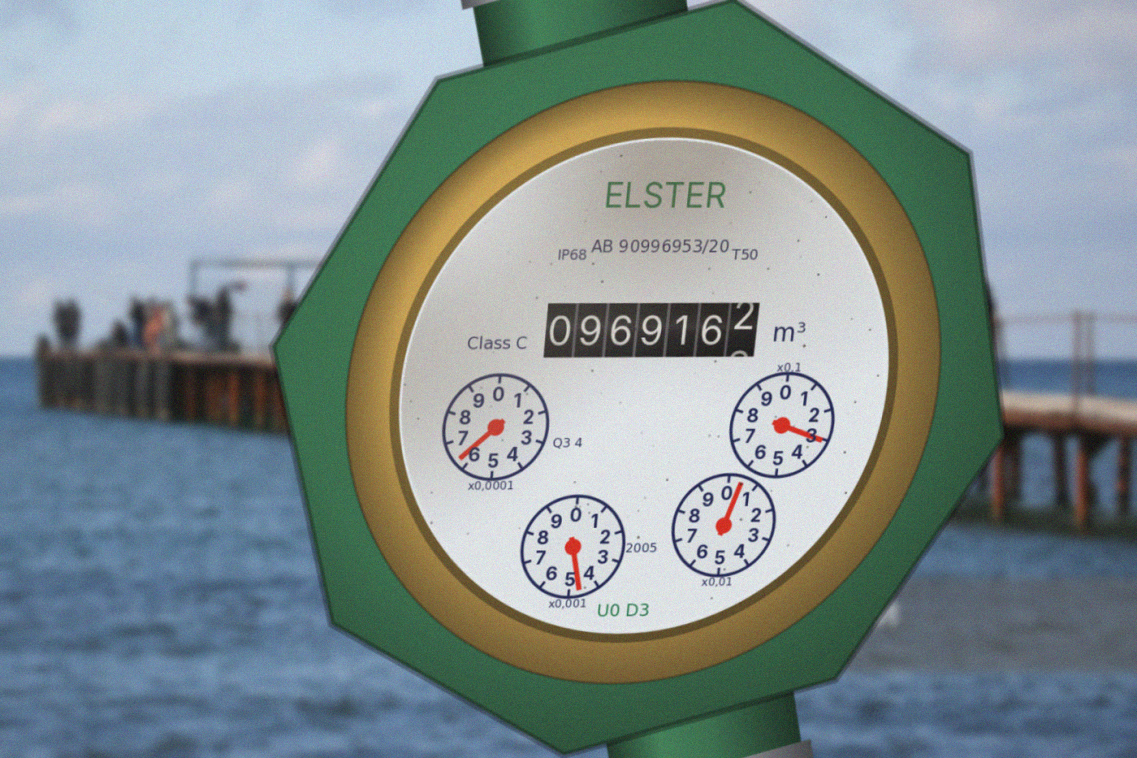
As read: 969162.3046 m³
